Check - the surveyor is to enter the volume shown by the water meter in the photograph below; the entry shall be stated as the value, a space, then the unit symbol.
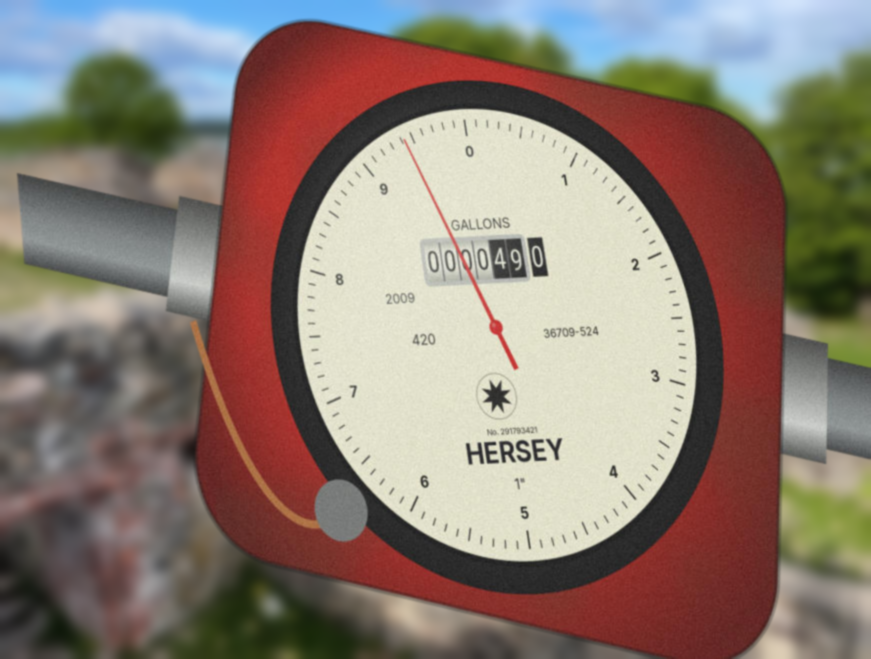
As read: 489.4 gal
